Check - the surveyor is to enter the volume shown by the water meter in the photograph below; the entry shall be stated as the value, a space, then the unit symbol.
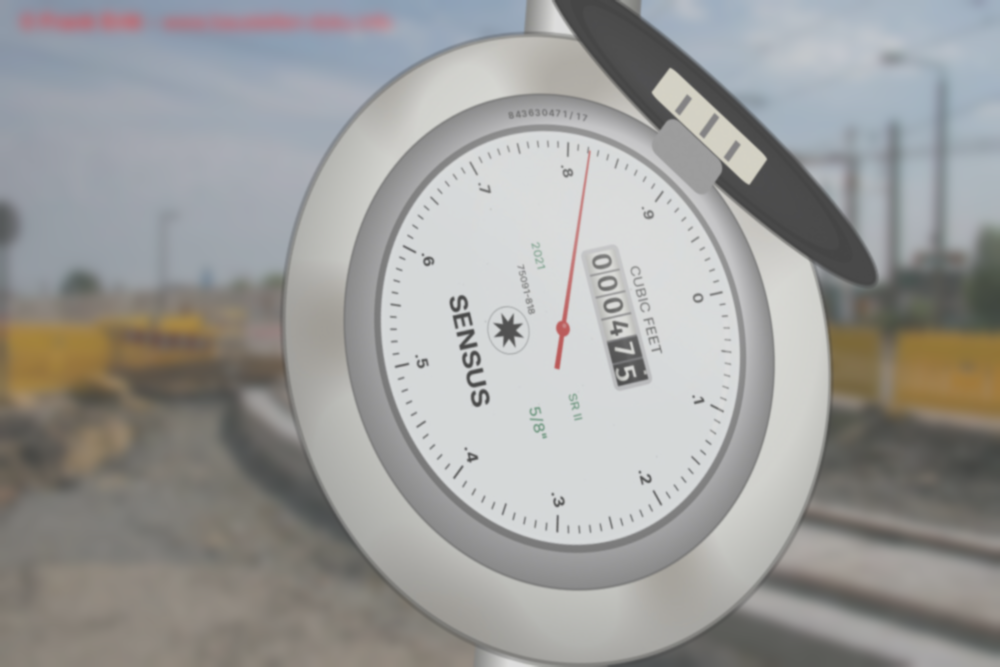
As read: 474.82 ft³
